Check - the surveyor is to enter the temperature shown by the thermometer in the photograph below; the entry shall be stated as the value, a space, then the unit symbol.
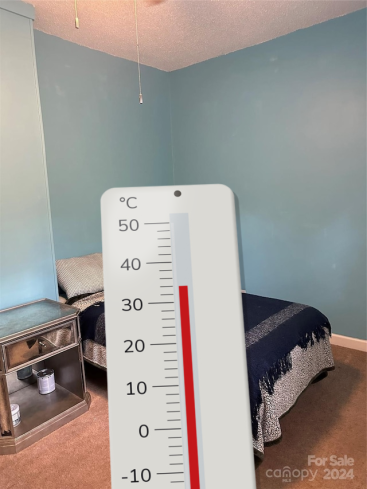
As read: 34 °C
